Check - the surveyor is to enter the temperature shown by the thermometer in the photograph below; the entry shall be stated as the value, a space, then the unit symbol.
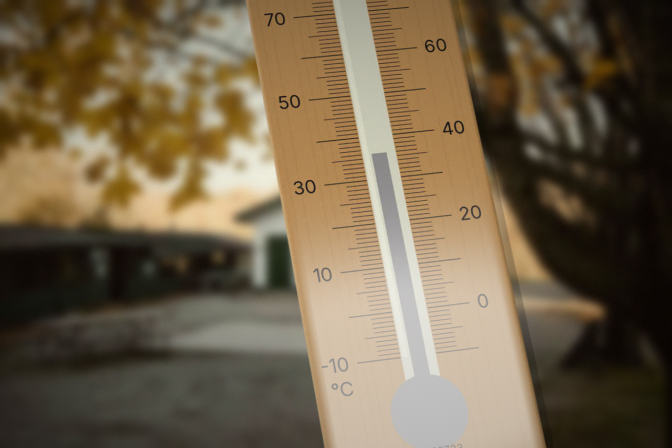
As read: 36 °C
